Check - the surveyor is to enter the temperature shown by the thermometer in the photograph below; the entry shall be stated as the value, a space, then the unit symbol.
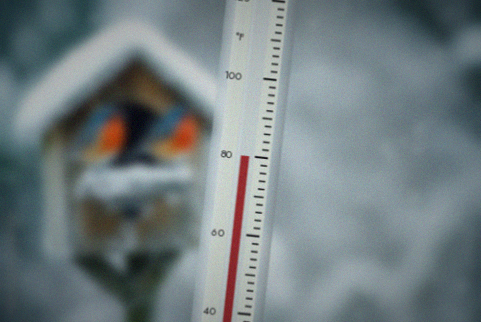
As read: 80 °F
